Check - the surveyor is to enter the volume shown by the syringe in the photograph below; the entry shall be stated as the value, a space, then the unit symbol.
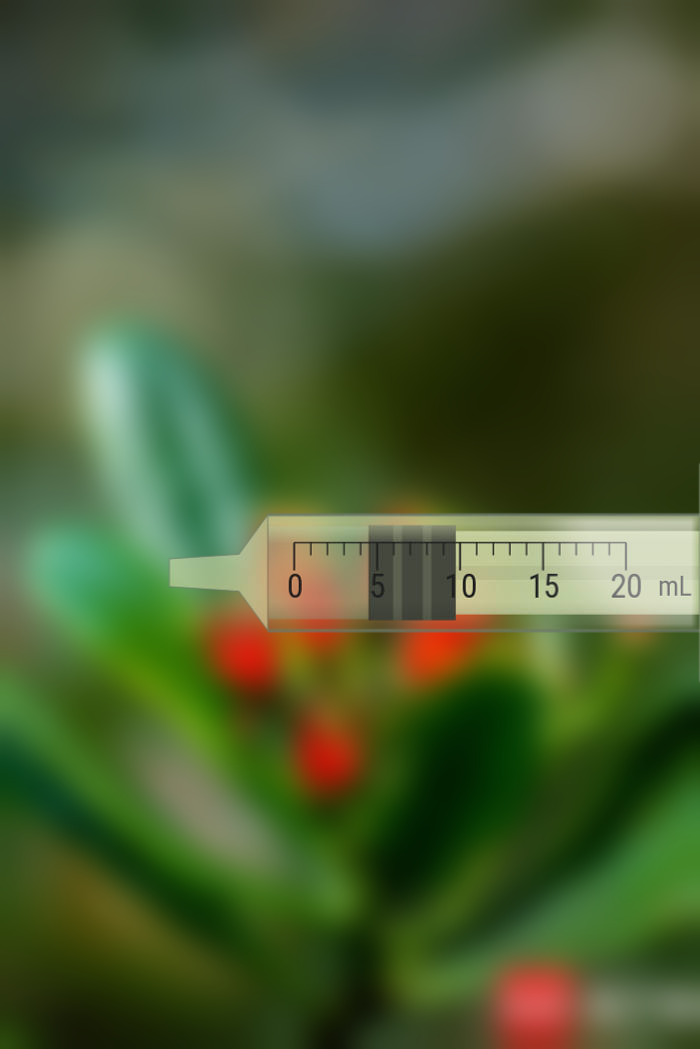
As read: 4.5 mL
